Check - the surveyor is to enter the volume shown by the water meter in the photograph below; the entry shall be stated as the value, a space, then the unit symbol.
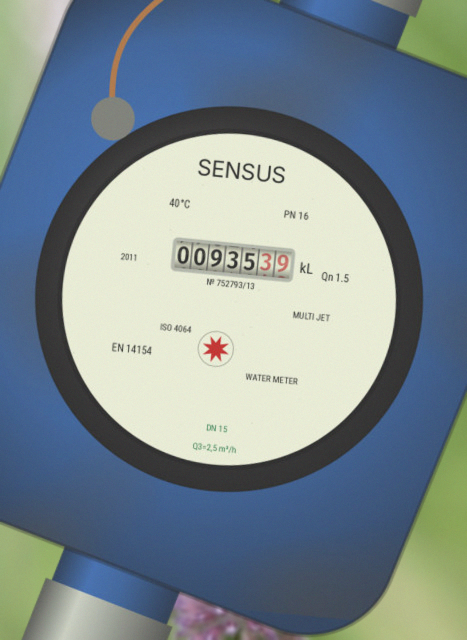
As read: 935.39 kL
